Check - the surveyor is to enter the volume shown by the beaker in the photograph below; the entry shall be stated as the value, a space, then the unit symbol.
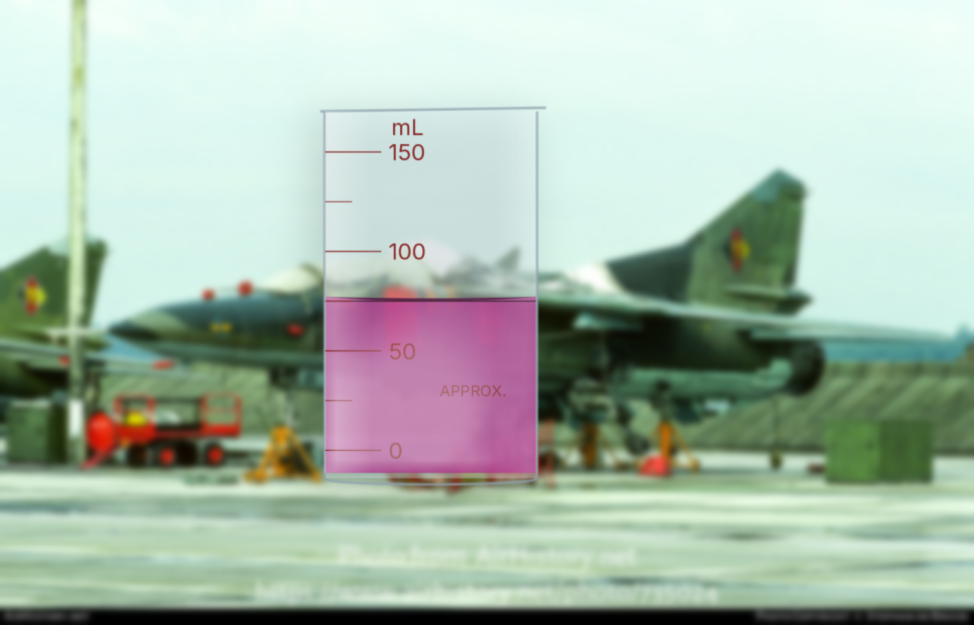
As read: 75 mL
